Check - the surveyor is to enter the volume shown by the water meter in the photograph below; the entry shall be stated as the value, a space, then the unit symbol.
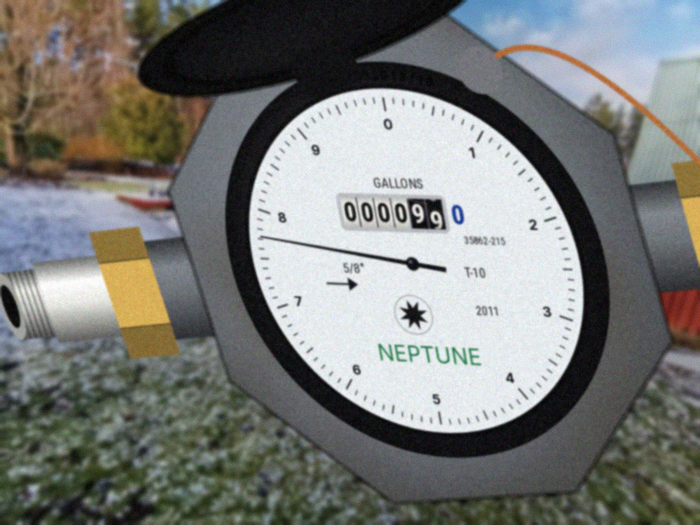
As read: 987.7 gal
